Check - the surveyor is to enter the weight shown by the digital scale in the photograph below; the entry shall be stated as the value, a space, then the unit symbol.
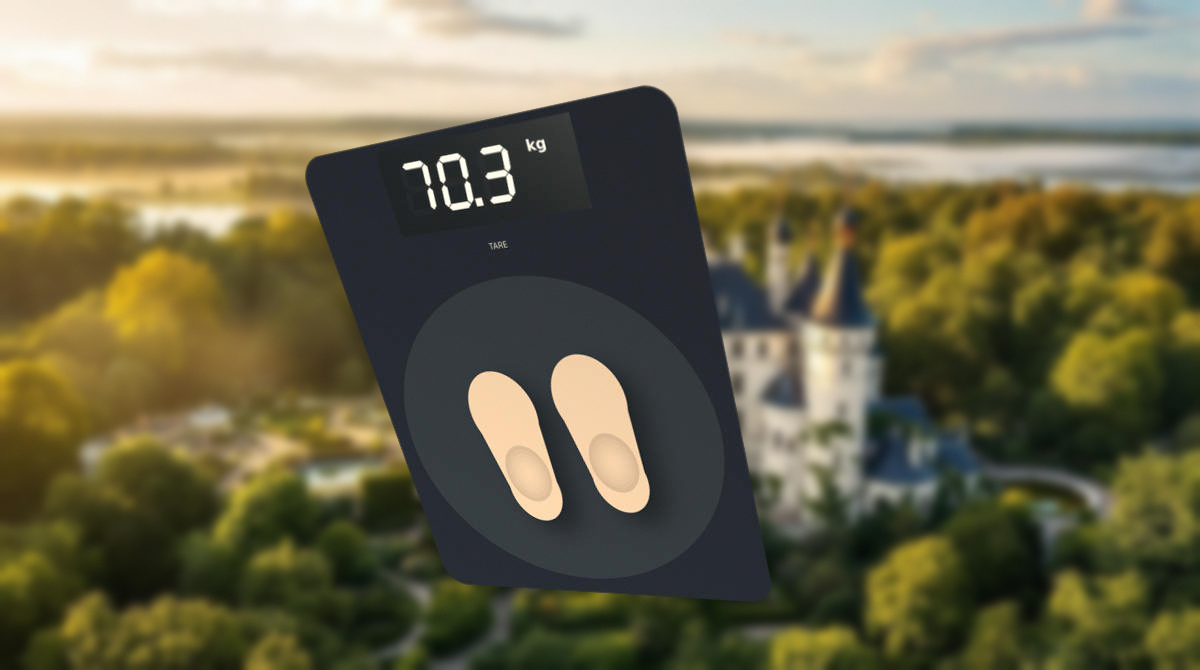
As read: 70.3 kg
